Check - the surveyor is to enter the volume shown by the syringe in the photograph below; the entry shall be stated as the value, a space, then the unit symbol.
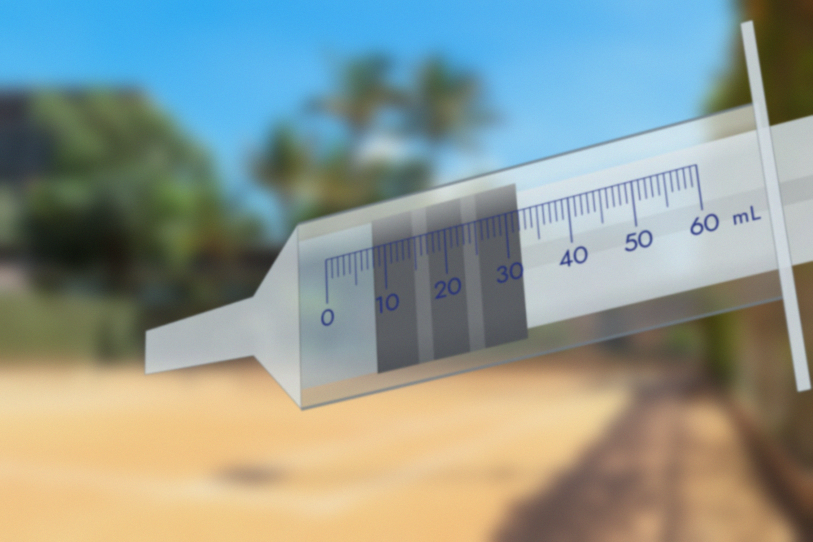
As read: 8 mL
